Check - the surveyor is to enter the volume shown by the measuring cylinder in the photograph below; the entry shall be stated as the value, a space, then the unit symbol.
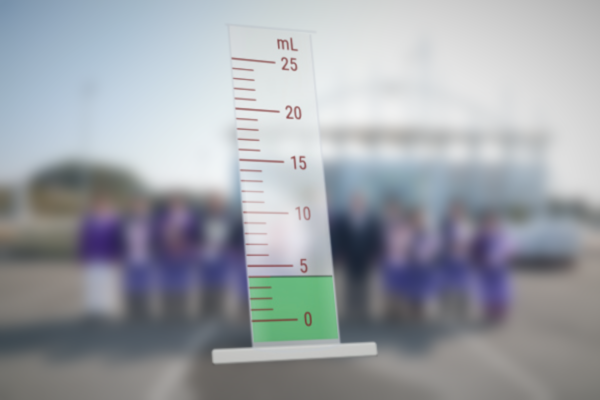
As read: 4 mL
